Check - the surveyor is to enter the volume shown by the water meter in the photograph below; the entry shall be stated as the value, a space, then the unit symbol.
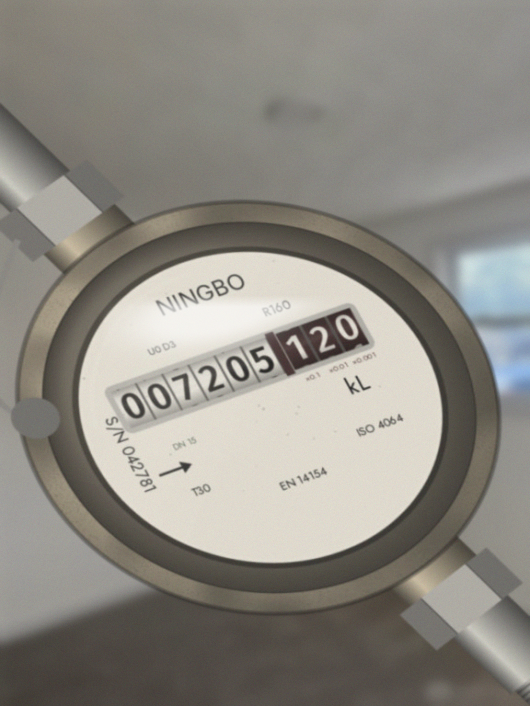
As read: 7205.120 kL
